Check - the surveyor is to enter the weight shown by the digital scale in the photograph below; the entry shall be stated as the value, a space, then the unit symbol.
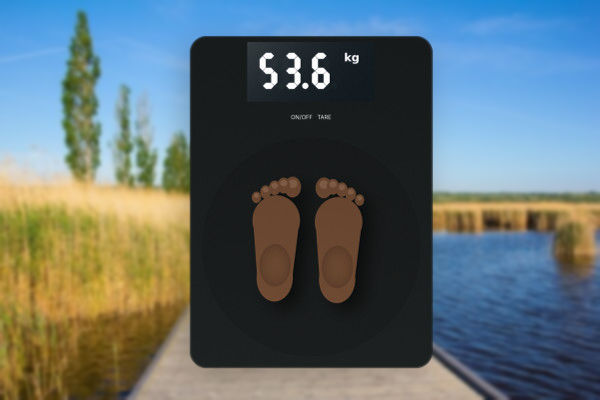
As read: 53.6 kg
